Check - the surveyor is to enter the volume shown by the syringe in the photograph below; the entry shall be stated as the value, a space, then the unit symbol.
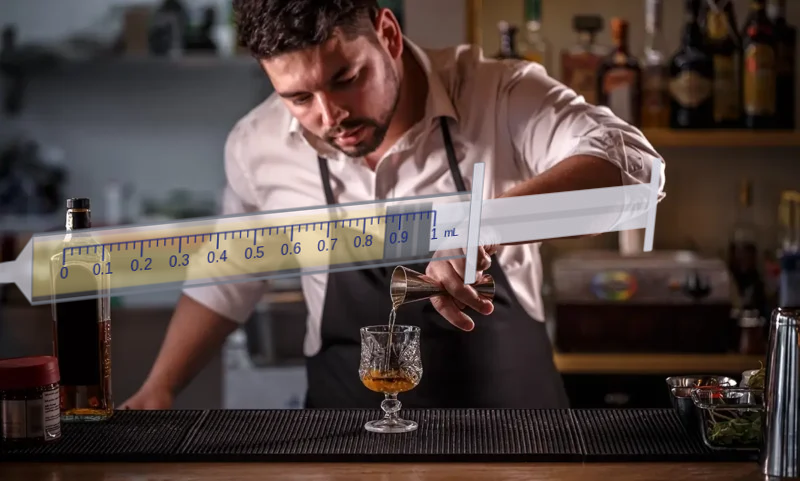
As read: 0.86 mL
